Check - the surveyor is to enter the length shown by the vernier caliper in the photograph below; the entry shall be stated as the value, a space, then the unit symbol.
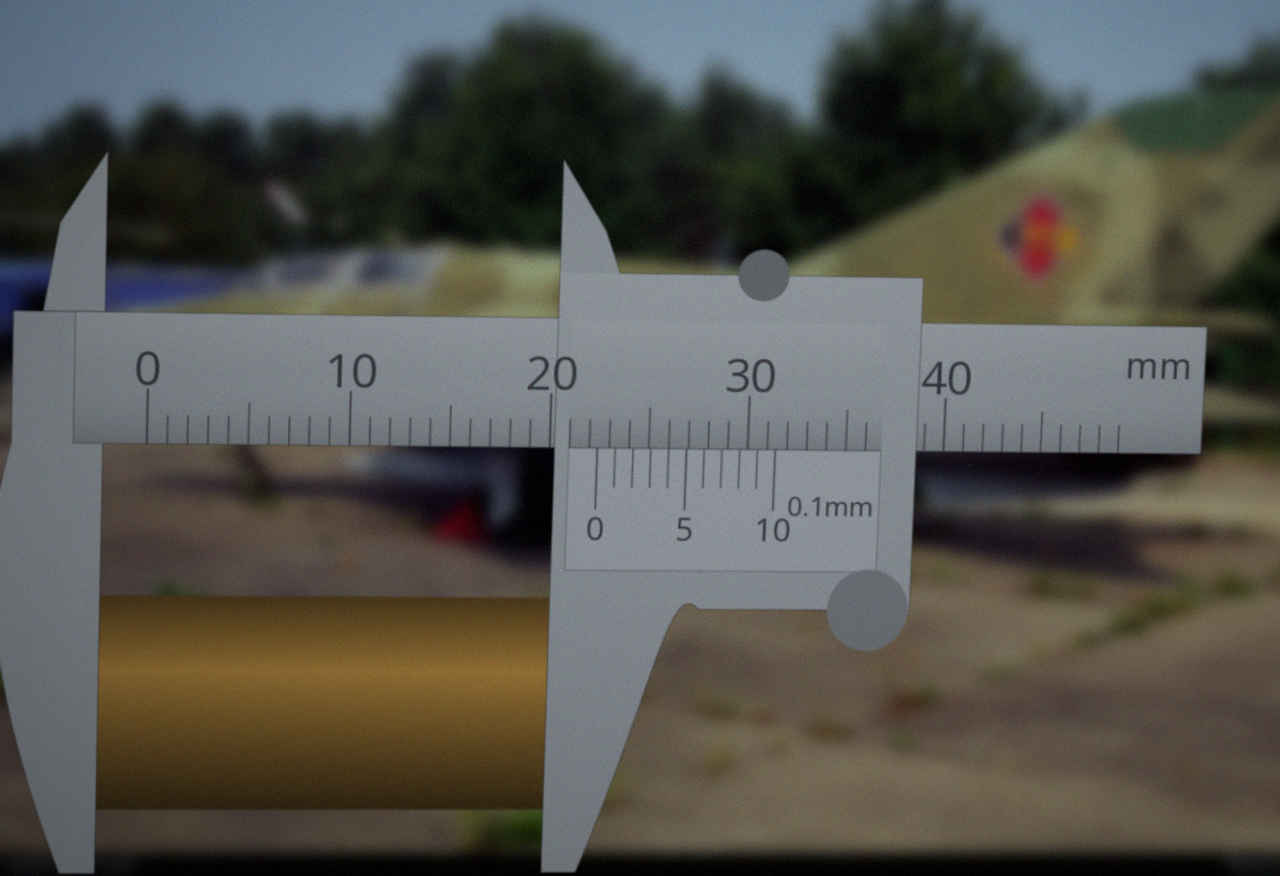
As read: 22.4 mm
